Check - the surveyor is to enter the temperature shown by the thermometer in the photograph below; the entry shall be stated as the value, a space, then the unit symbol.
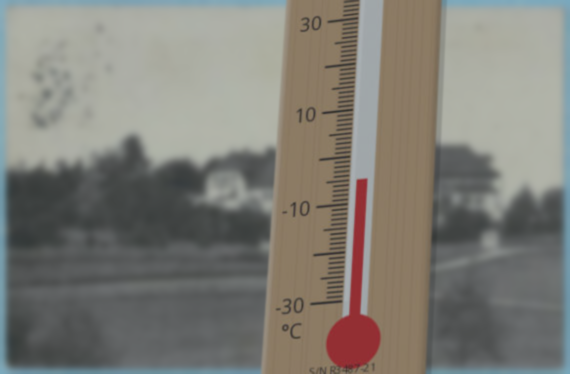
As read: -5 °C
